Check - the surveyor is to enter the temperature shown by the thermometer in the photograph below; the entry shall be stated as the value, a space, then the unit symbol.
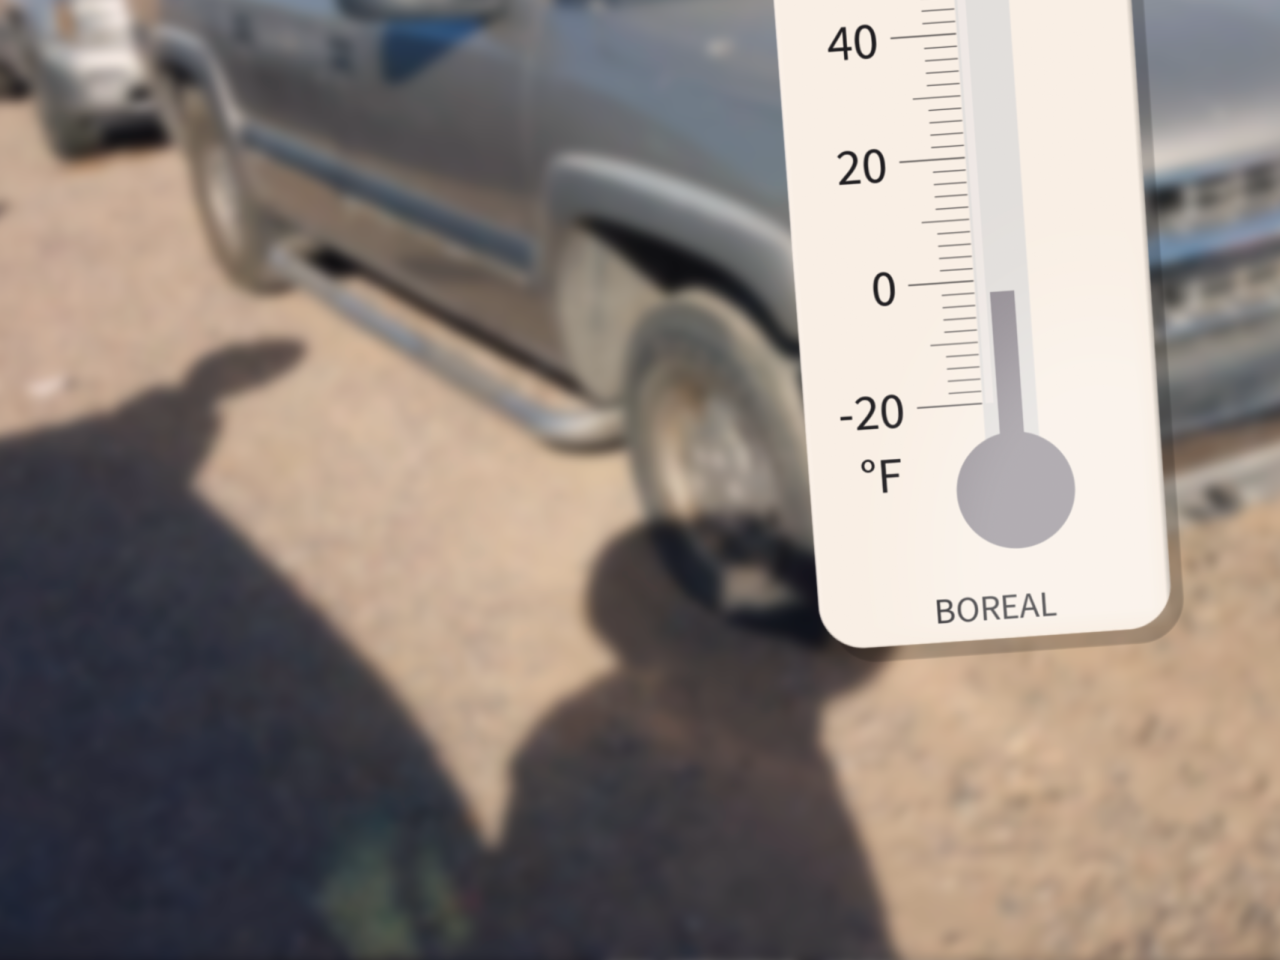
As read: -2 °F
